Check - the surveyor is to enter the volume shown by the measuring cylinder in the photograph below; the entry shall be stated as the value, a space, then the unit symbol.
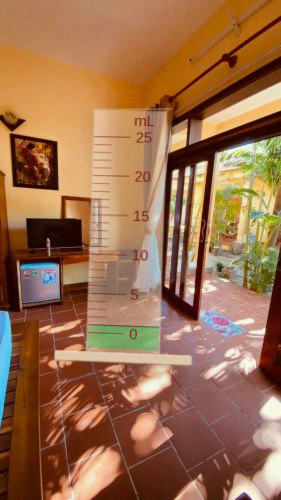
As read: 1 mL
